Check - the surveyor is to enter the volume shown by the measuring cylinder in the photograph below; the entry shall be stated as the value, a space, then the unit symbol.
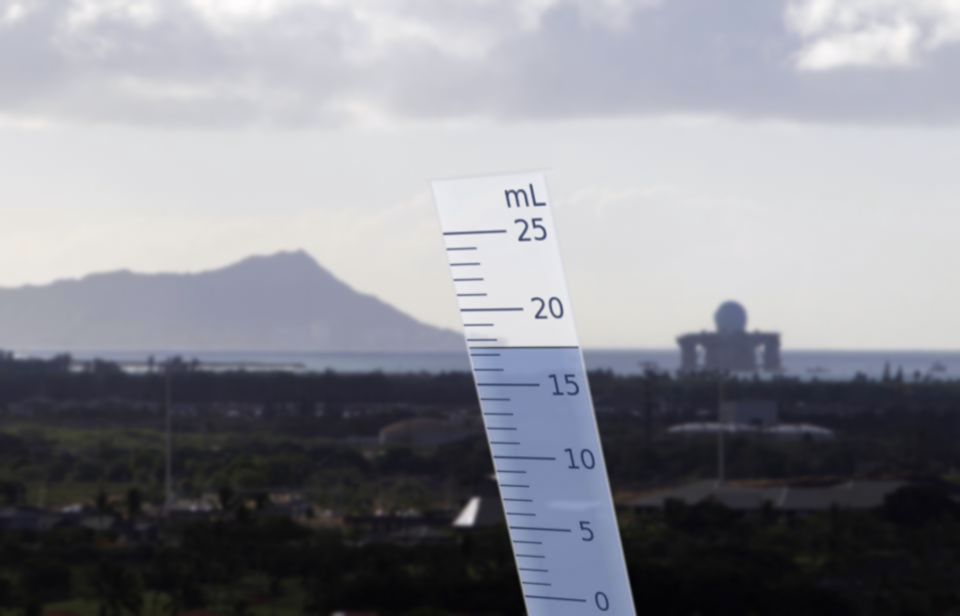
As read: 17.5 mL
